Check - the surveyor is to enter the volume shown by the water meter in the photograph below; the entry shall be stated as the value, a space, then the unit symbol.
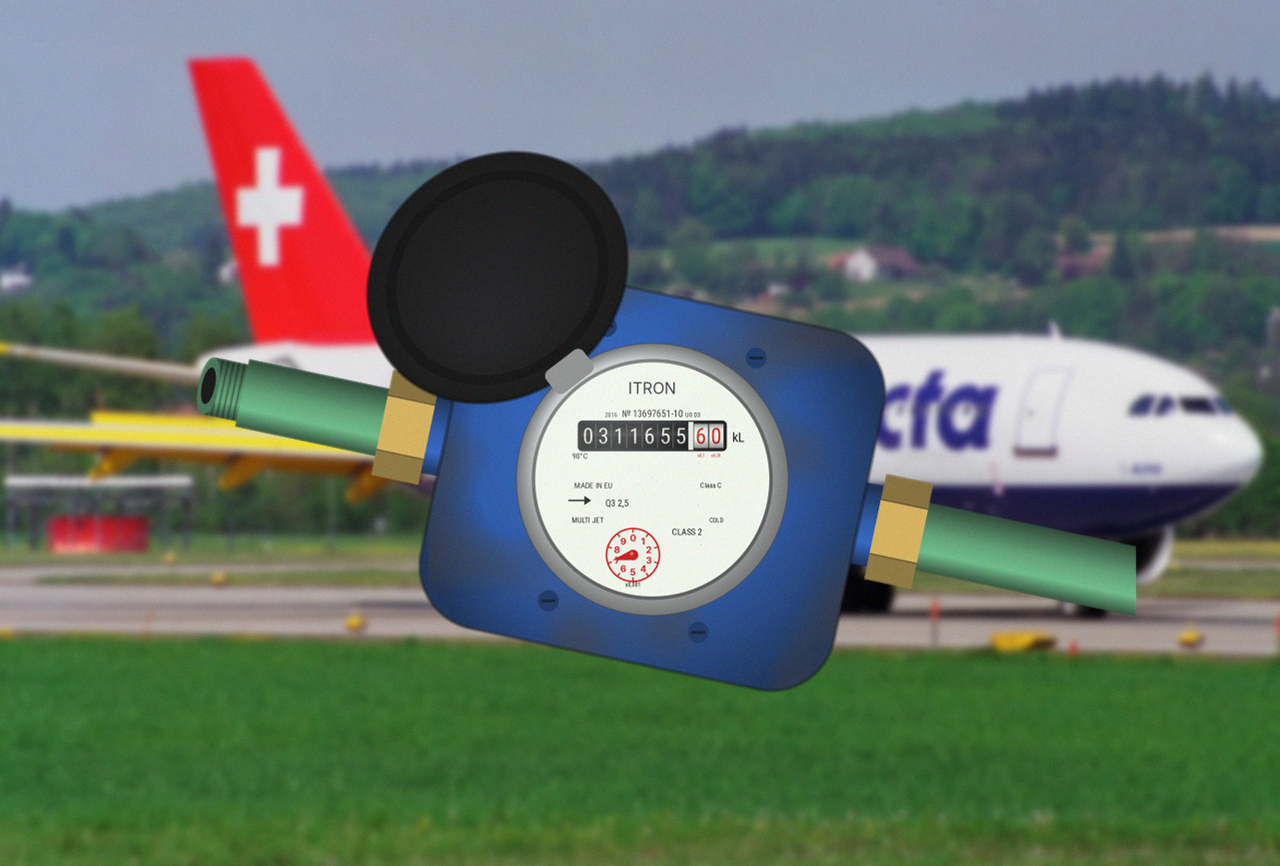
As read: 311655.607 kL
